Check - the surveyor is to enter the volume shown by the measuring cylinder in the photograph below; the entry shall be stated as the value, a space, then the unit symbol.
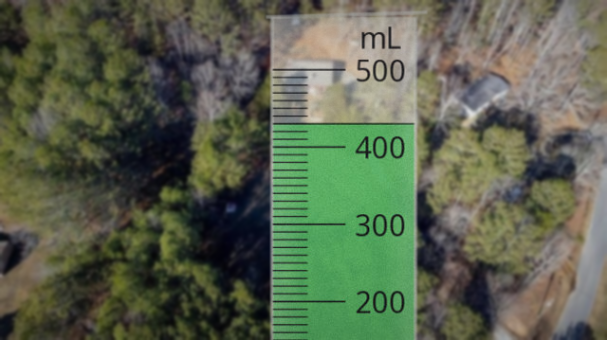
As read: 430 mL
